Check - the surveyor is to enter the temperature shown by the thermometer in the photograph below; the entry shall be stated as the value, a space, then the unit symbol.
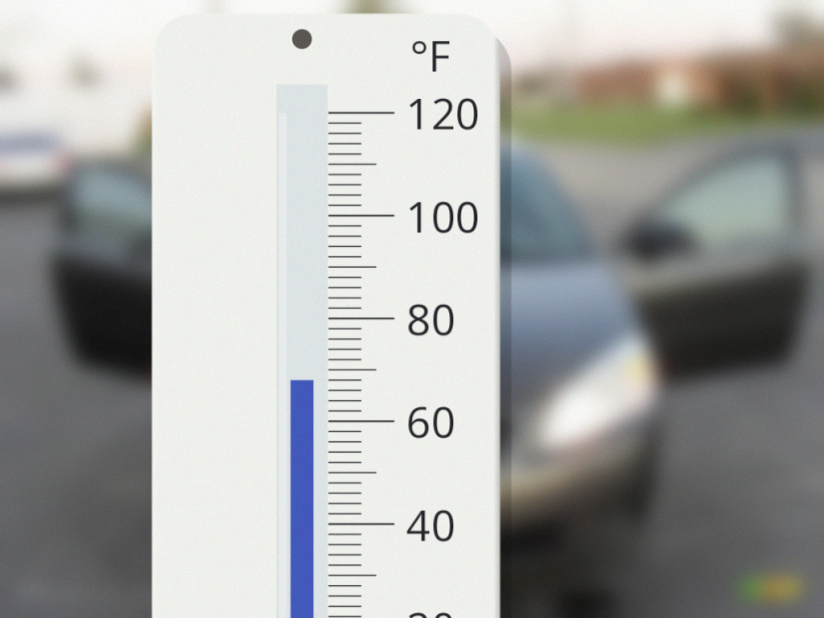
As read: 68 °F
